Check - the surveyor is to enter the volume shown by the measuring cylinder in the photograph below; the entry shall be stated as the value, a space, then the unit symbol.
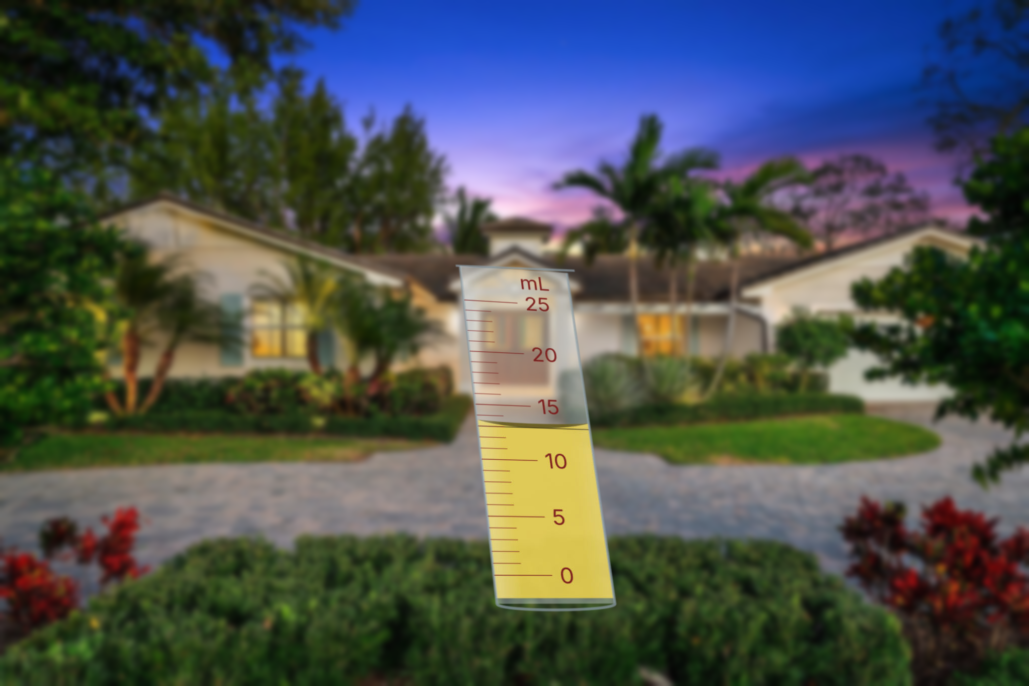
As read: 13 mL
